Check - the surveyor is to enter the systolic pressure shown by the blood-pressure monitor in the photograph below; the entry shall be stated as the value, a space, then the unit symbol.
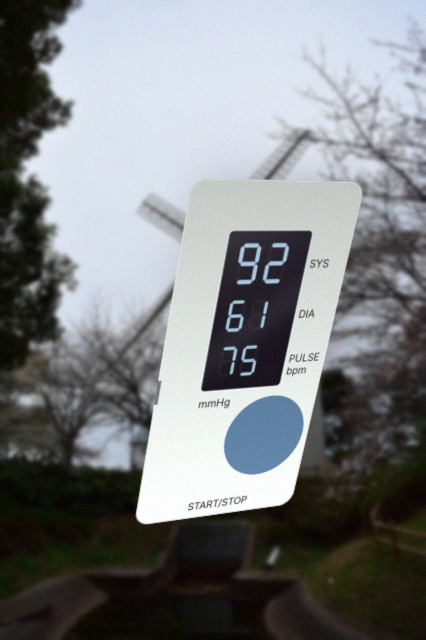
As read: 92 mmHg
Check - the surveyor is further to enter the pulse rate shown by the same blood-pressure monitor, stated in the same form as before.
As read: 75 bpm
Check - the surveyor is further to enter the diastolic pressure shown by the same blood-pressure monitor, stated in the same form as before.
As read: 61 mmHg
